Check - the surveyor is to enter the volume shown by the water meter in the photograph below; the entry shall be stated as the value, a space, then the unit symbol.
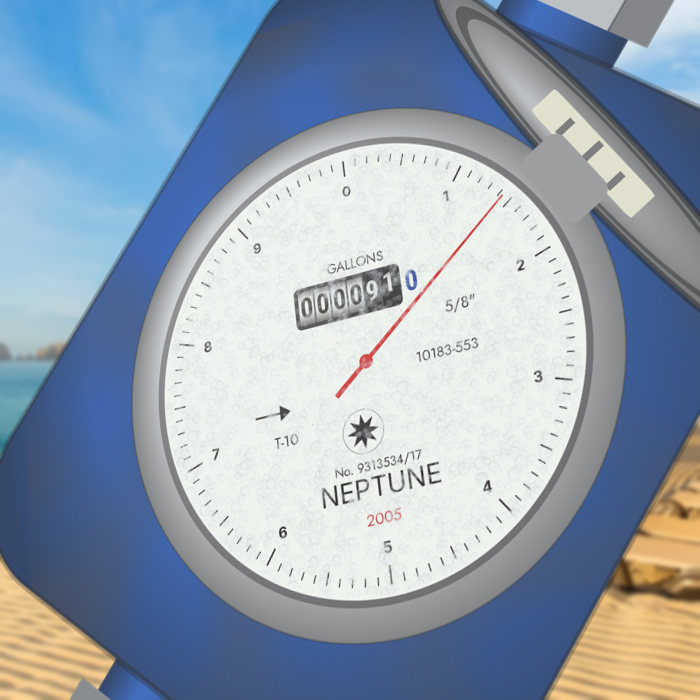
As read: 911.4 gal
